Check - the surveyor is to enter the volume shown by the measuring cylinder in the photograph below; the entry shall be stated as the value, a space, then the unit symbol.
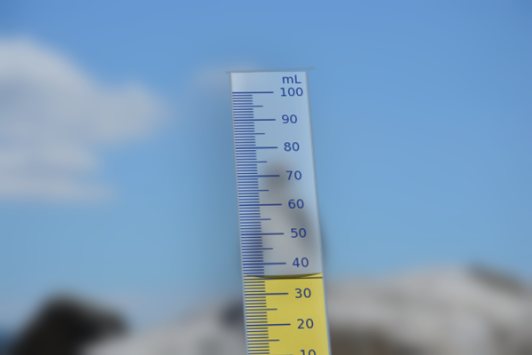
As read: 35 mL
